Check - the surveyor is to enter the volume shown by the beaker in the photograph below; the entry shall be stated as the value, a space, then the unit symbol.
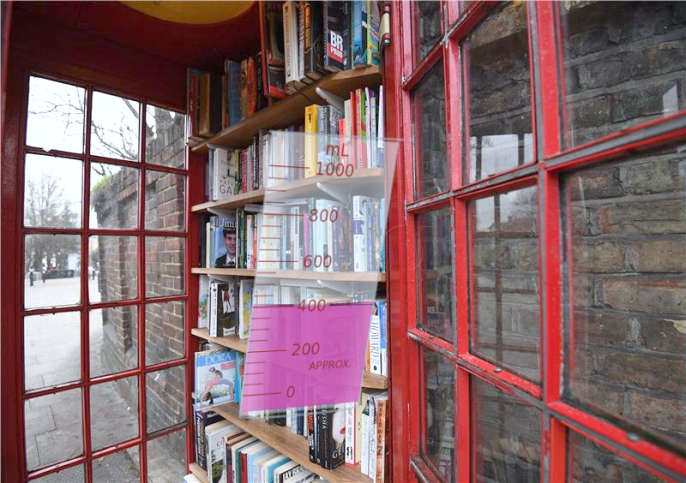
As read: 400 mL
